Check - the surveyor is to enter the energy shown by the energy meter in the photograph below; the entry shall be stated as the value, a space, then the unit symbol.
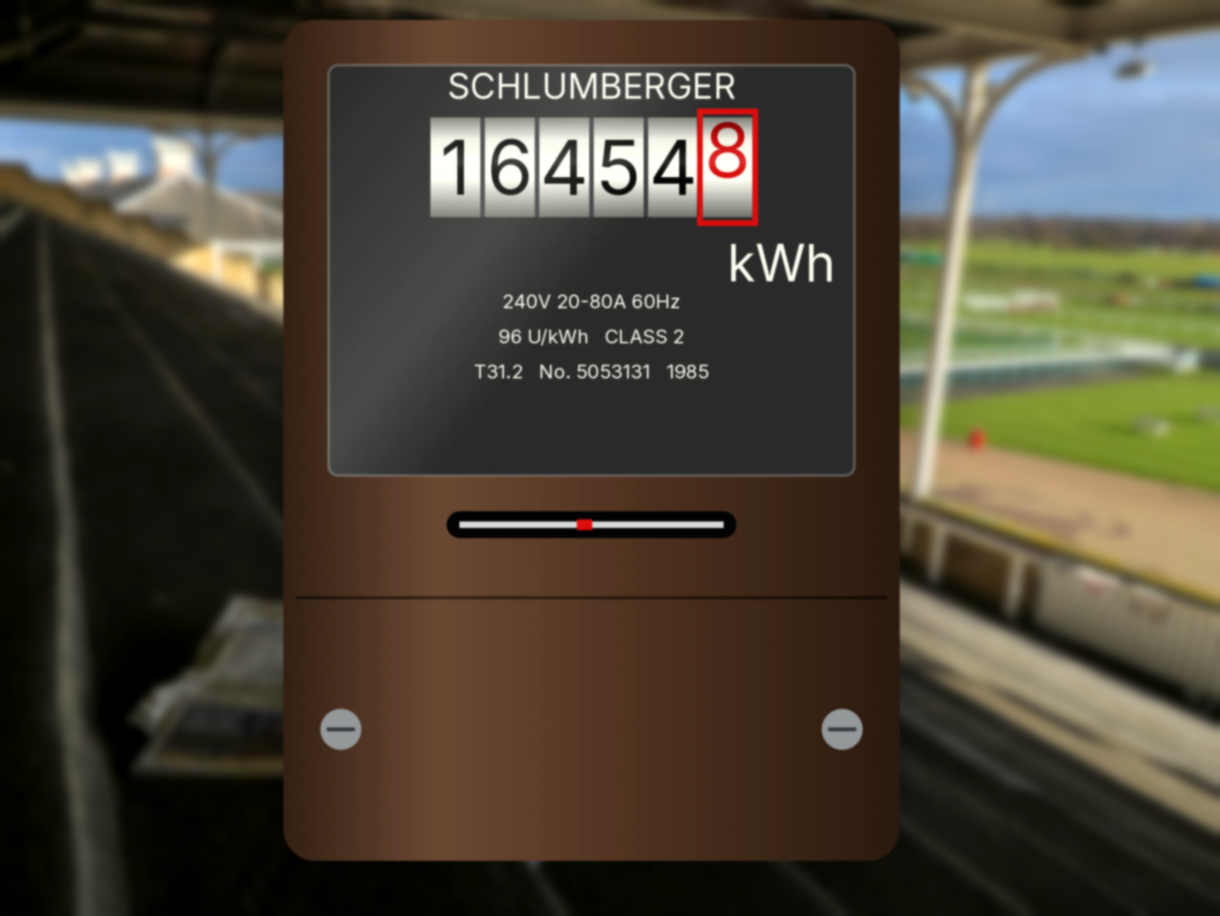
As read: 16454.8 kWh
